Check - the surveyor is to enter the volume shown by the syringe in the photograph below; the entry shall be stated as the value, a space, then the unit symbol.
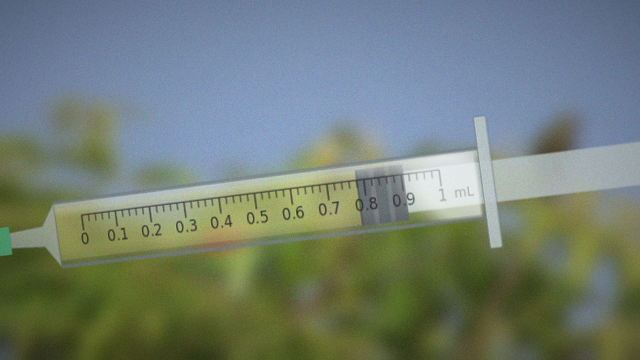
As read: 0.78 mL
